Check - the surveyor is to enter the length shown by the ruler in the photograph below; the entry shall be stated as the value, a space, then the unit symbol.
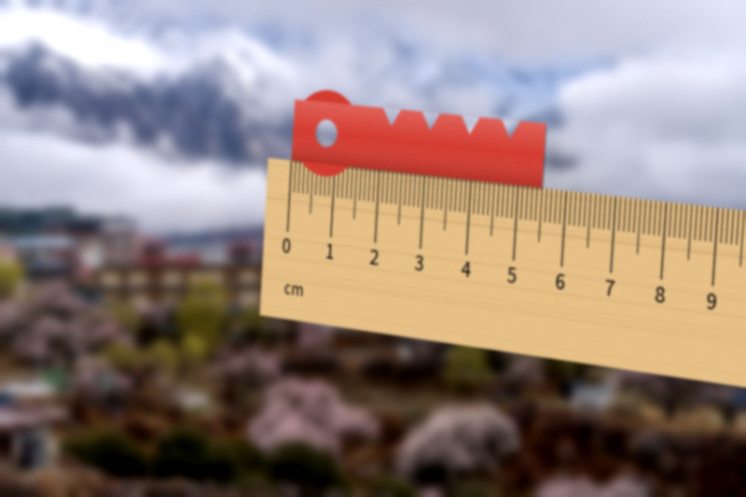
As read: 5.5 cm
